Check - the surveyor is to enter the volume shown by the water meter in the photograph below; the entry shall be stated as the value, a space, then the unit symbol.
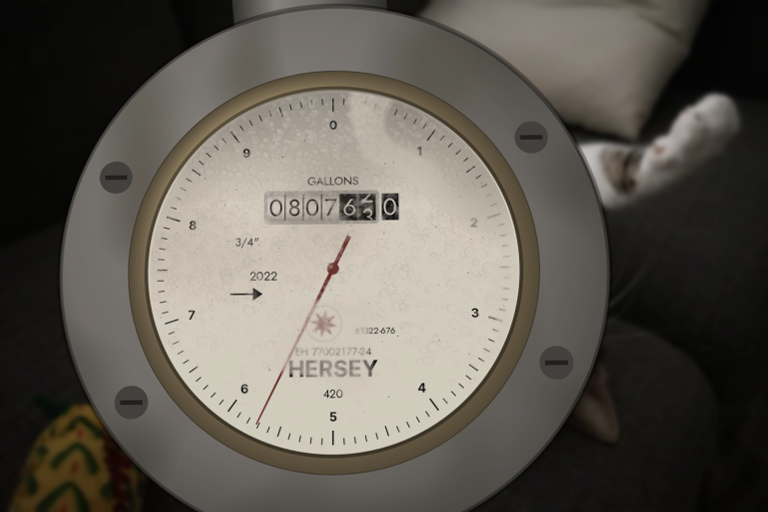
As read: 807625.7 gal
